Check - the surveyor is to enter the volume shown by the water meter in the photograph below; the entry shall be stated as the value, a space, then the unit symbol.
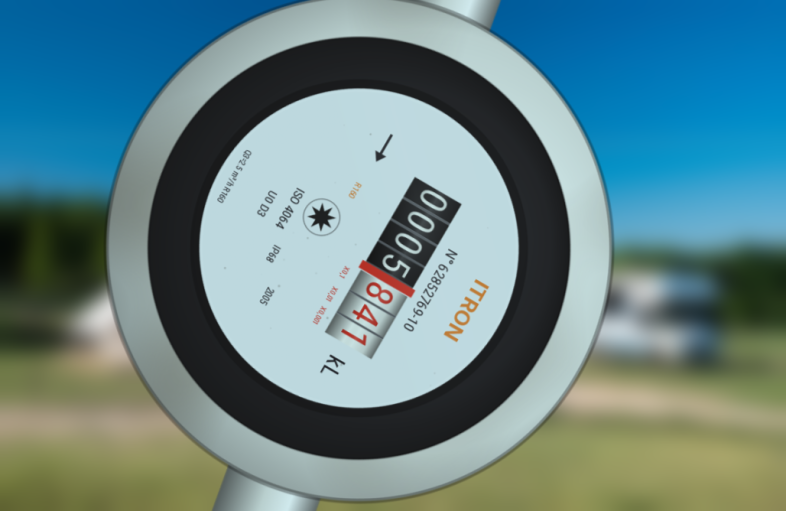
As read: 5.841 kL
